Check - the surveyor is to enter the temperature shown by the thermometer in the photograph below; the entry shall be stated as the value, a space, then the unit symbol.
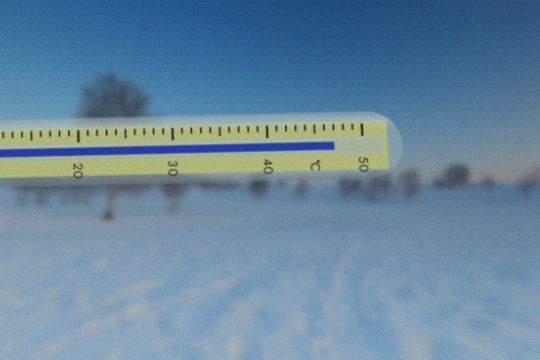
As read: 47 °C
